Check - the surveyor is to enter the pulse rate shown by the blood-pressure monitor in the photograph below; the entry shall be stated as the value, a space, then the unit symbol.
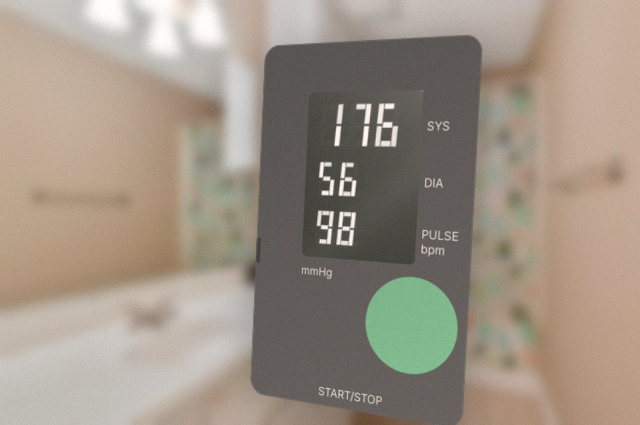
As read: 98 bpm
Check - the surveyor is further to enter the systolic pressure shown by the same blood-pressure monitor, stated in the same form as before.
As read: 176 mmHg
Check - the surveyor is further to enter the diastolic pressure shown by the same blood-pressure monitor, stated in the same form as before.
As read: 56 mmHg
